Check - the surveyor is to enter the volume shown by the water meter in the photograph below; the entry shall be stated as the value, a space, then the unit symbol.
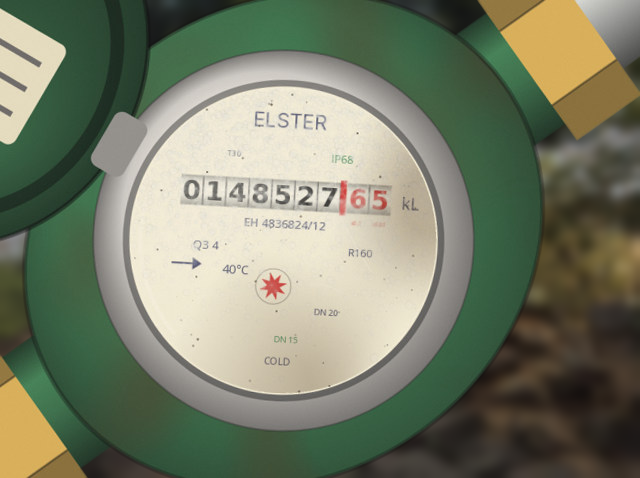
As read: 148527.65 kL
